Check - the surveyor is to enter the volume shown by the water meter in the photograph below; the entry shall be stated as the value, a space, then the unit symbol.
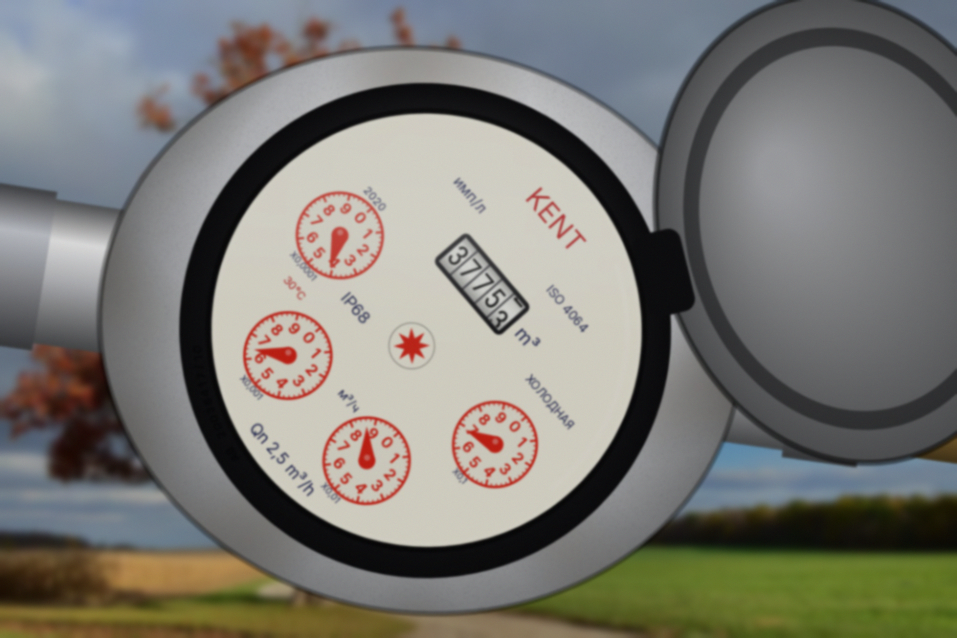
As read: 37752.6864 m³
